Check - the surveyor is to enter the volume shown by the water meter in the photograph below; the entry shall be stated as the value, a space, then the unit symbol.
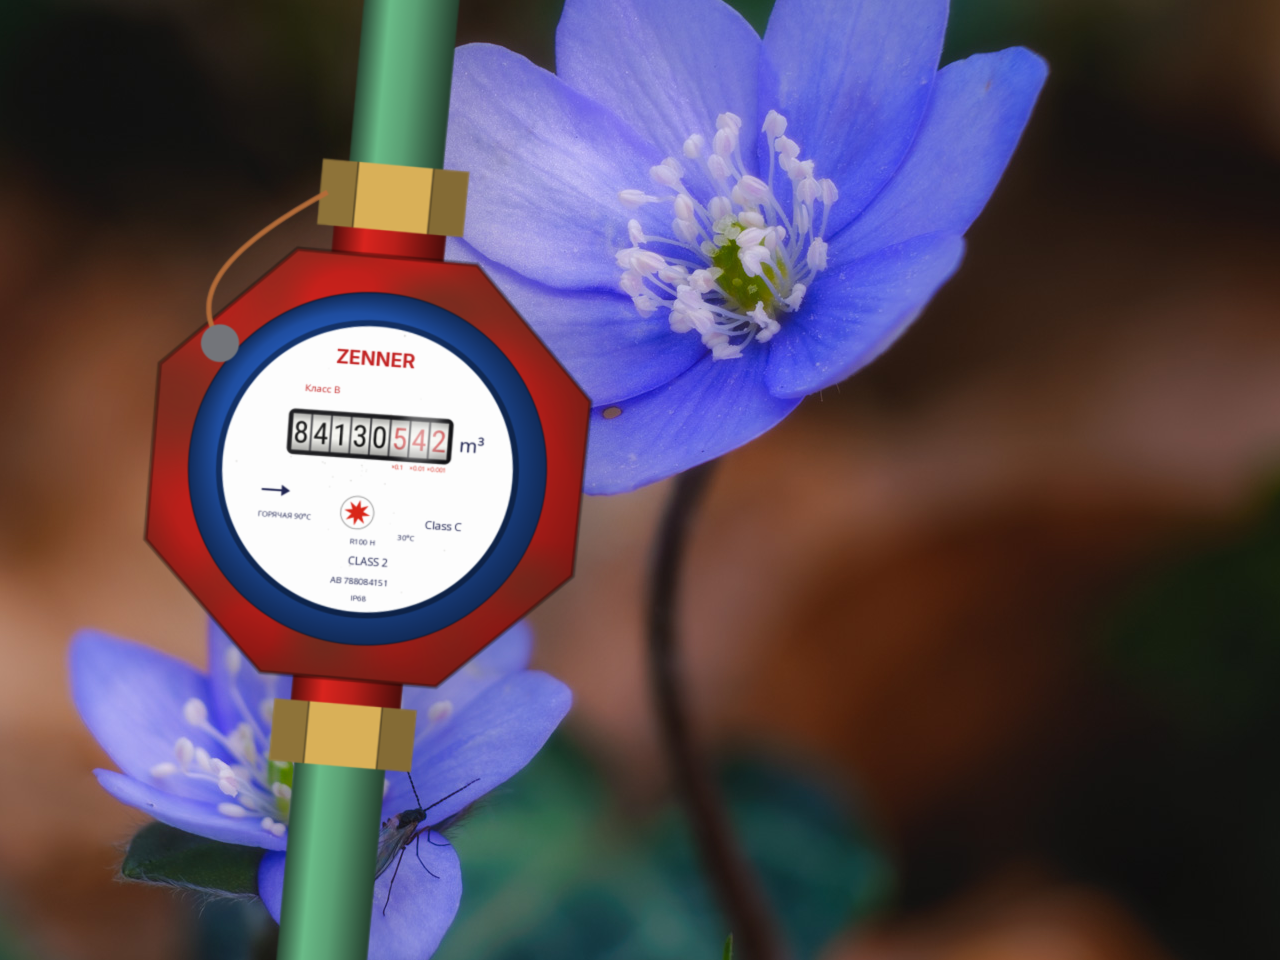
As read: 84130.542 m³
